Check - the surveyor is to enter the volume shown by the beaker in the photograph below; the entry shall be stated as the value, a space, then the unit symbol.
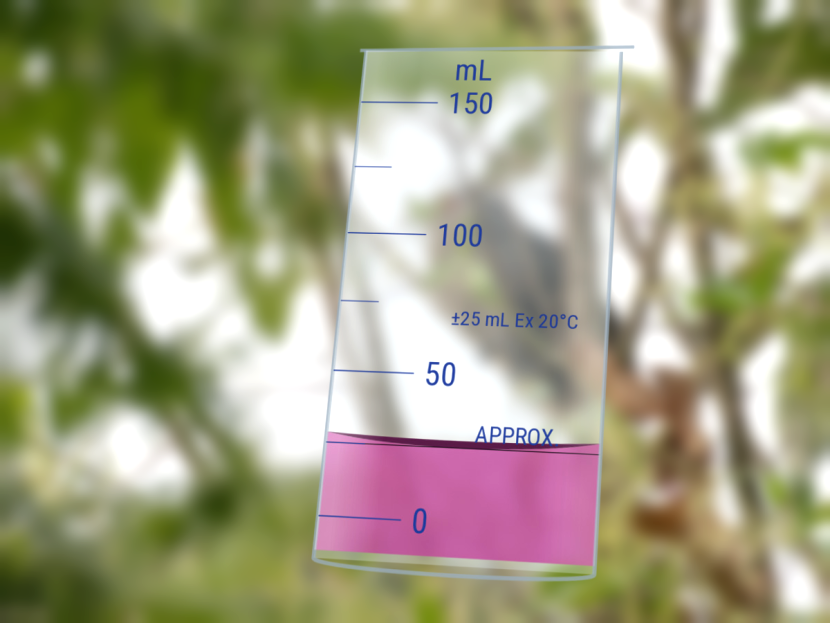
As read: 25 mL
